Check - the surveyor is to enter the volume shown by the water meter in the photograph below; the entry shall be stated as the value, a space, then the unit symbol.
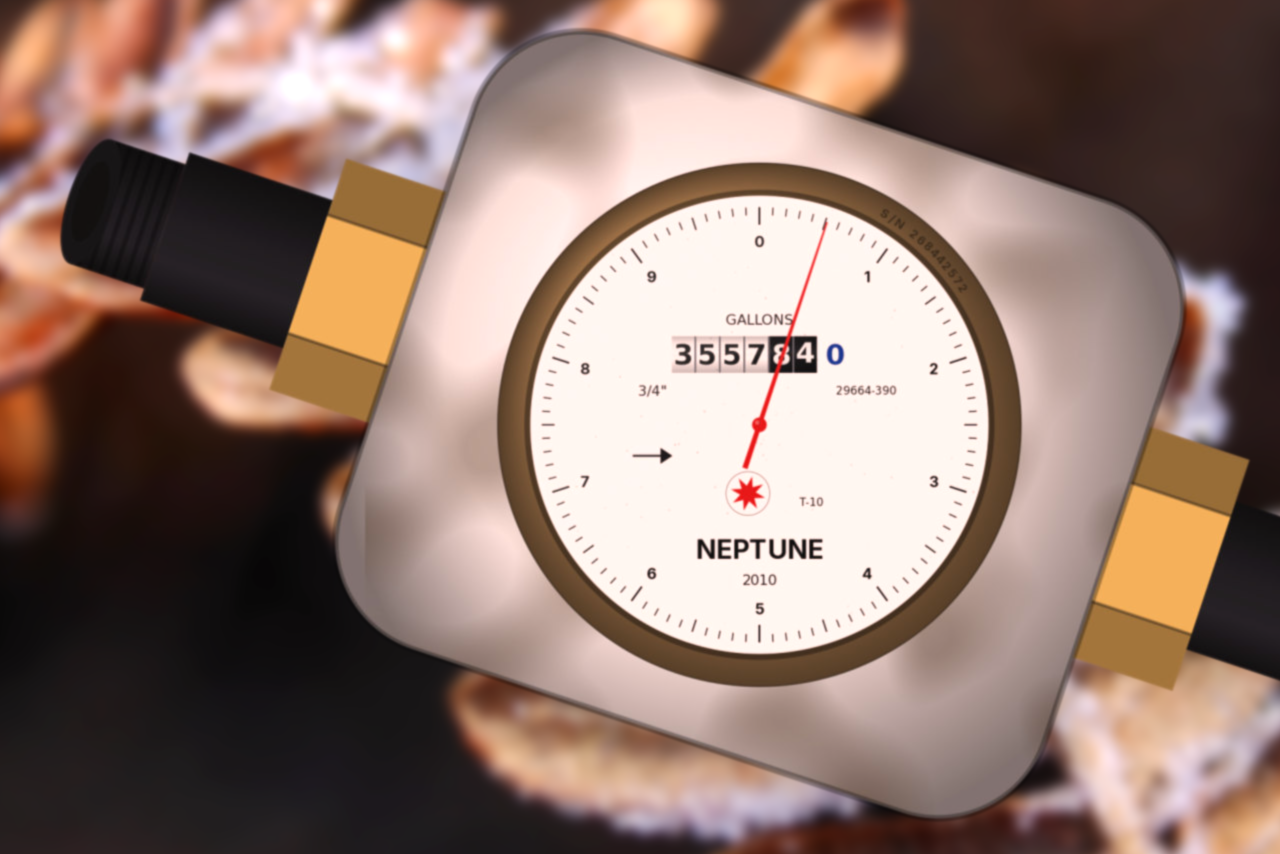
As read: 3557840.5 gal
